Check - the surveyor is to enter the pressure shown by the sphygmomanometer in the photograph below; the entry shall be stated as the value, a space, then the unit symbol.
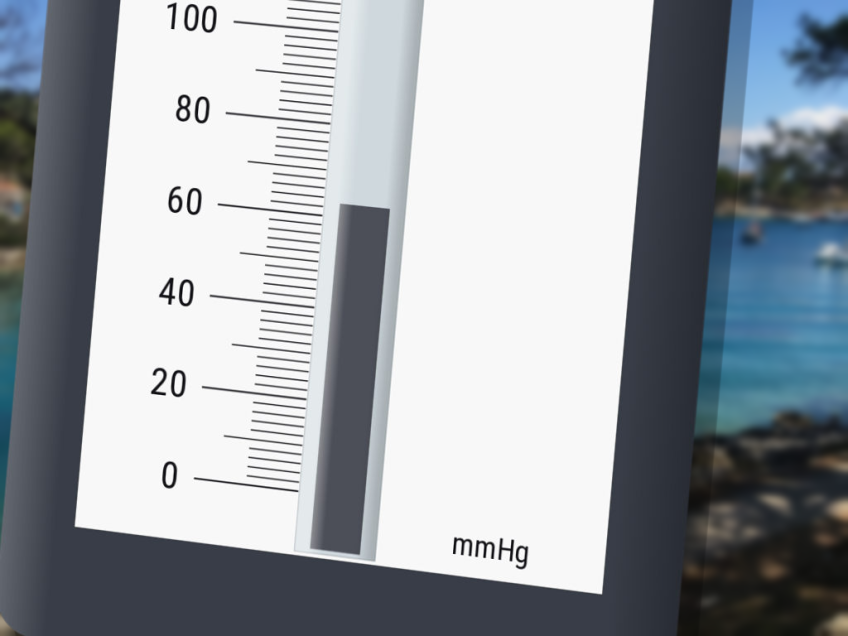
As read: 63 mmHg
